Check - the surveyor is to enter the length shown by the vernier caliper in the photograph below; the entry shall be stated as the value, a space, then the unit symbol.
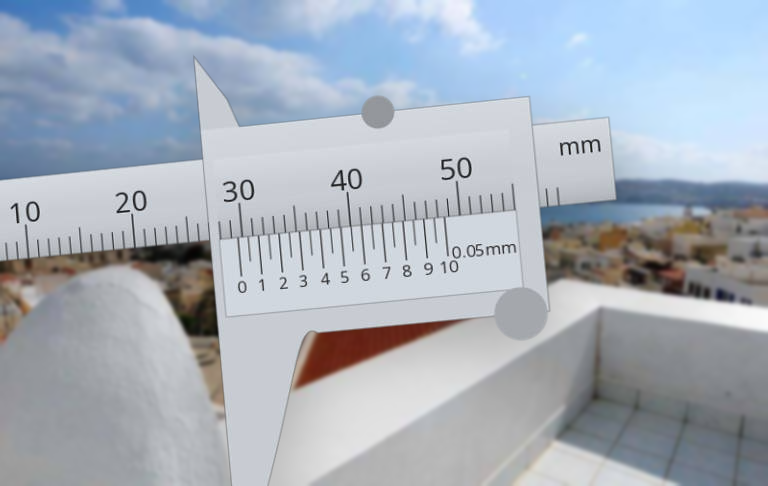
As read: 29.6 mm
